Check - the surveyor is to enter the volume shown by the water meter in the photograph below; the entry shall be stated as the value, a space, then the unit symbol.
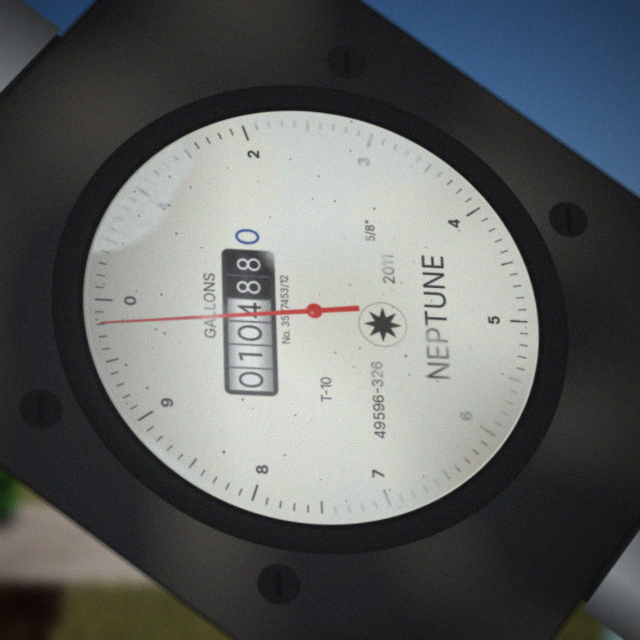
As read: 104879.8 gal
